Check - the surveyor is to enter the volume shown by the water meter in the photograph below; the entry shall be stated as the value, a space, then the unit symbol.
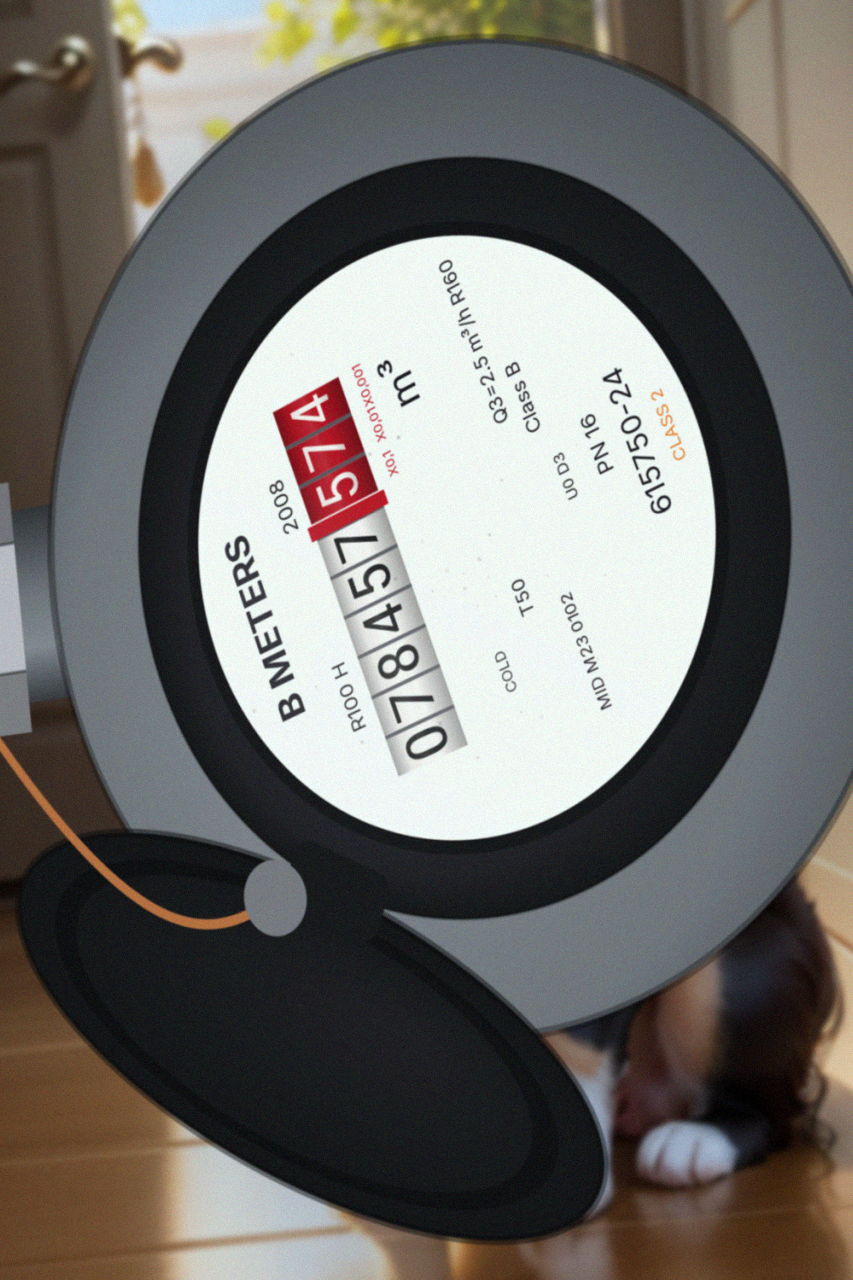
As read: 78457.574 m³
